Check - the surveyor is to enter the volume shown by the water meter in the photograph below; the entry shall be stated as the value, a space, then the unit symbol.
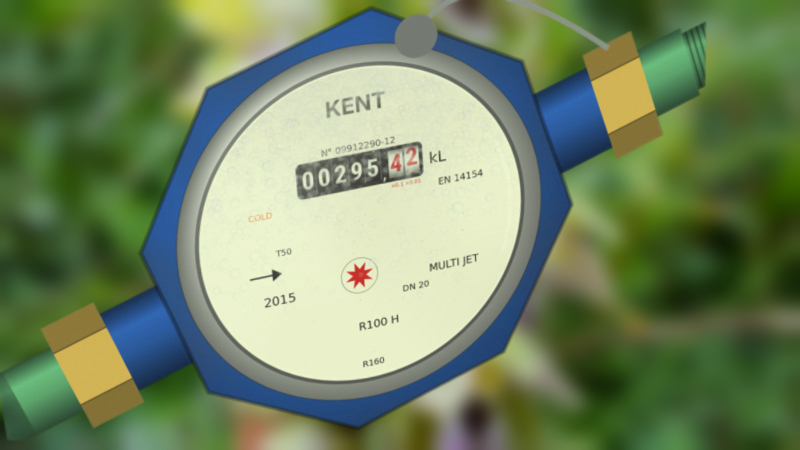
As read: 295.42 kL
